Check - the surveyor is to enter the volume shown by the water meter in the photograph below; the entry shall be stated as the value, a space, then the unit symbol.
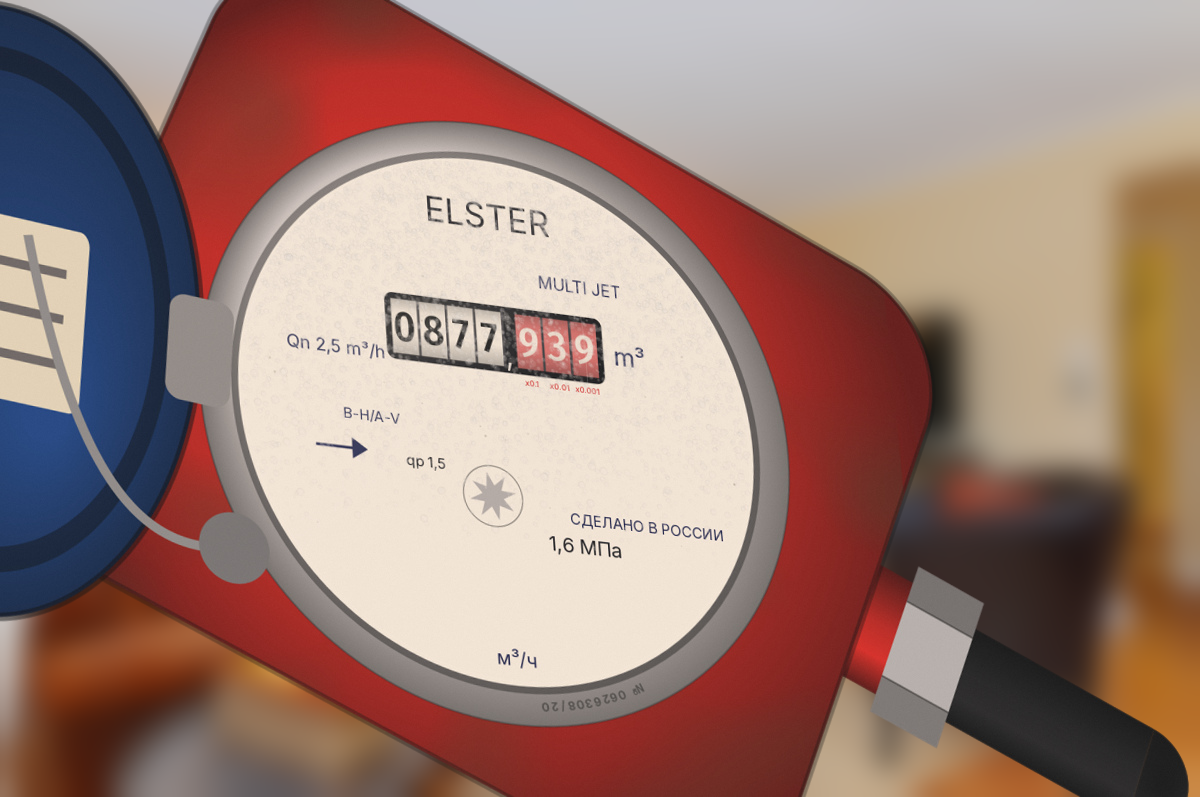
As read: 877.939 m³
